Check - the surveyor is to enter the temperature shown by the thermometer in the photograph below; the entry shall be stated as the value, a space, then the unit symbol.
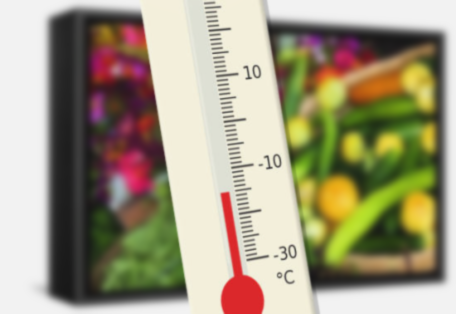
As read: -15 °C
